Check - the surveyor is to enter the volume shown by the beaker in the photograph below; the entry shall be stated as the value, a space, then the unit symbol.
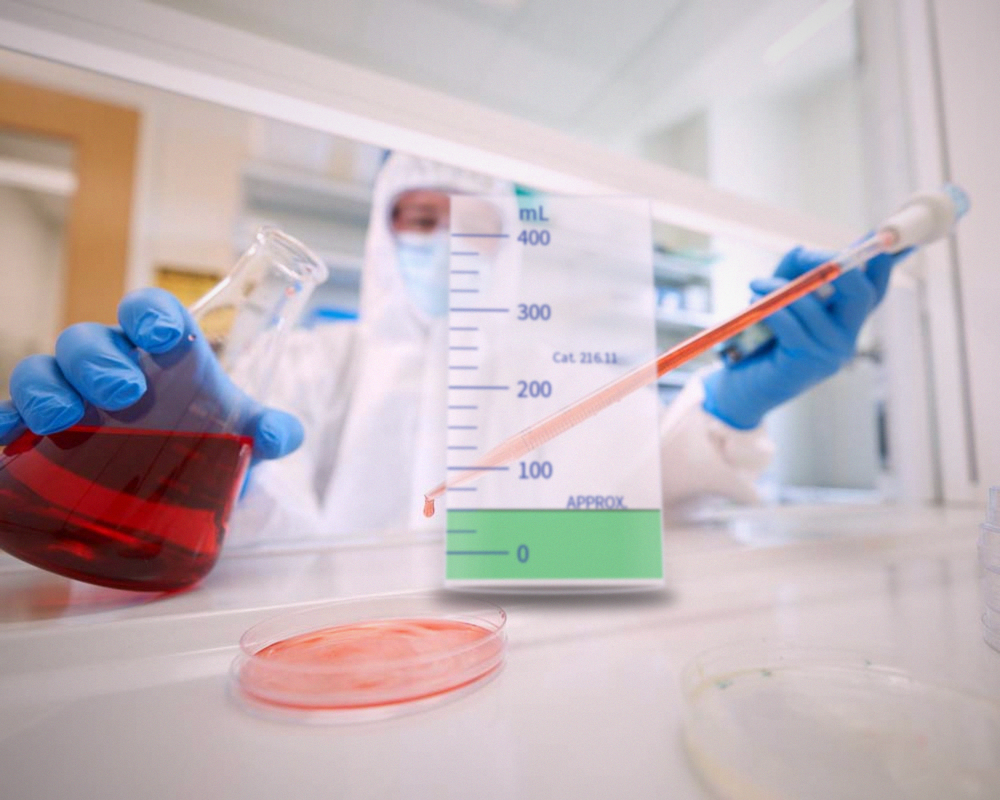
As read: 50 mL
